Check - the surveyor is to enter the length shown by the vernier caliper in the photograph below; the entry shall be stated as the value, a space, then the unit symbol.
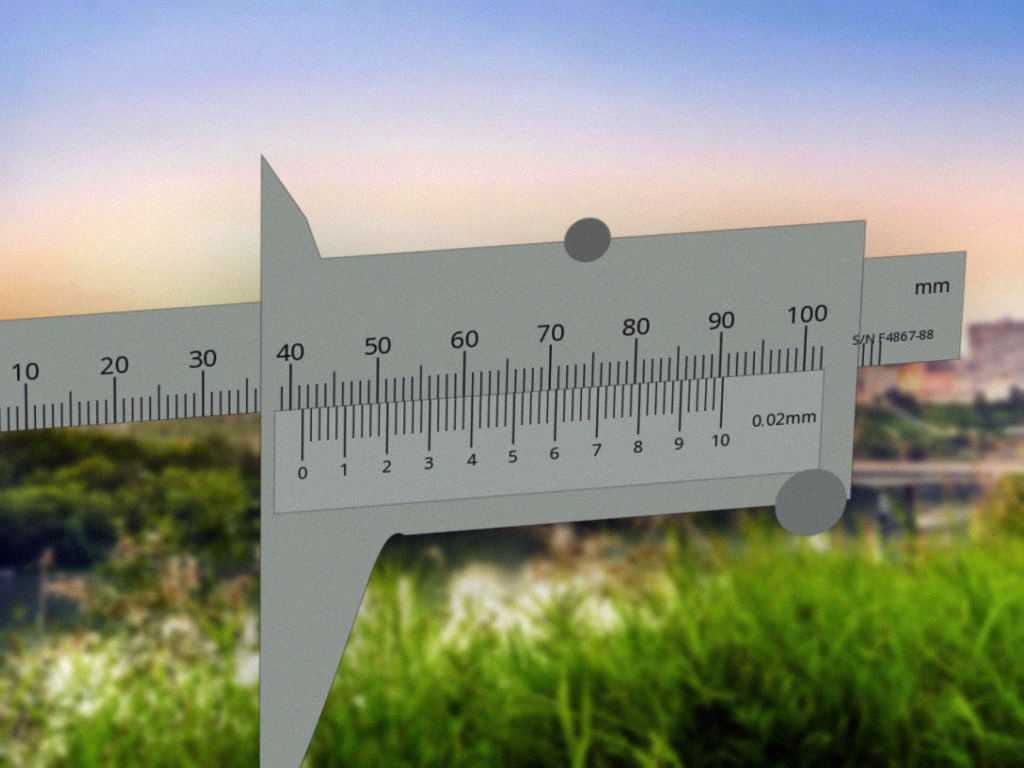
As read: 41.4 mm
